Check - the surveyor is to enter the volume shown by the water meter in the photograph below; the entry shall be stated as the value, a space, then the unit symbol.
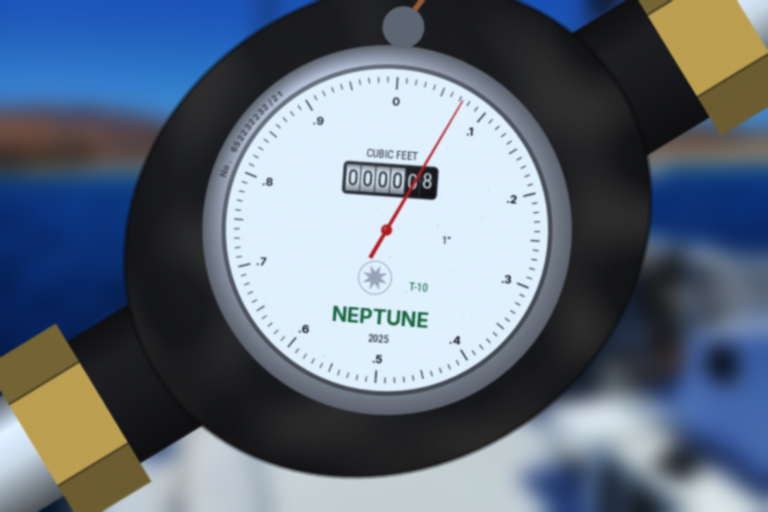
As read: 8.07 ft³
